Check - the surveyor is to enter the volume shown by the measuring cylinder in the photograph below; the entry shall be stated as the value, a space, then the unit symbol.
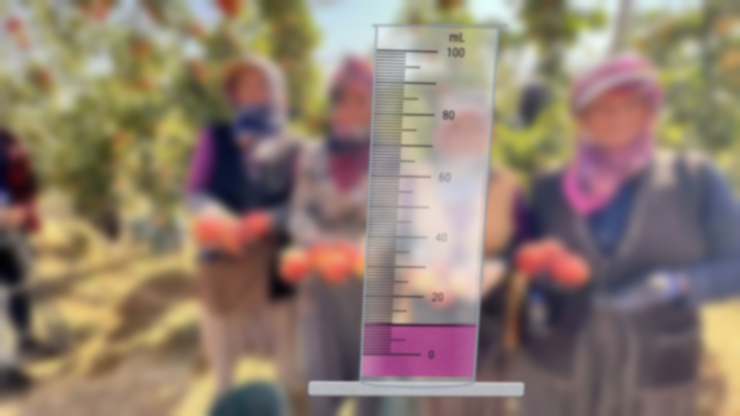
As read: 10 mL
